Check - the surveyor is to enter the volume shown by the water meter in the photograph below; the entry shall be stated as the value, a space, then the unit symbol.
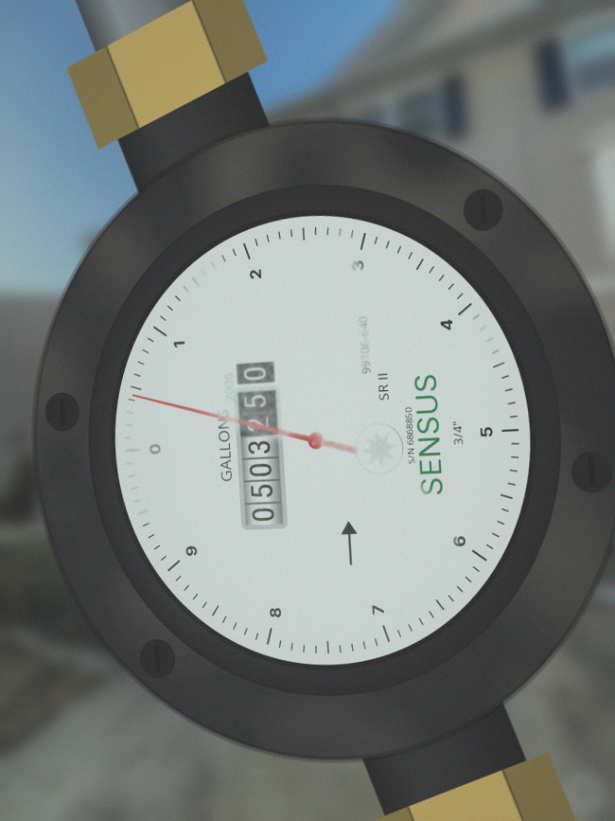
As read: 503250.4 gal
